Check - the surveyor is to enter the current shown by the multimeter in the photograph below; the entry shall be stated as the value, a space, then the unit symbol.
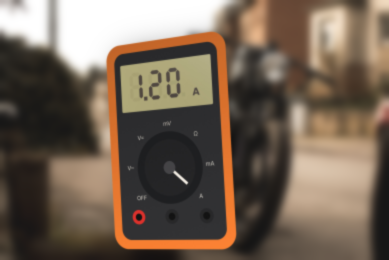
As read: 1.20 A
